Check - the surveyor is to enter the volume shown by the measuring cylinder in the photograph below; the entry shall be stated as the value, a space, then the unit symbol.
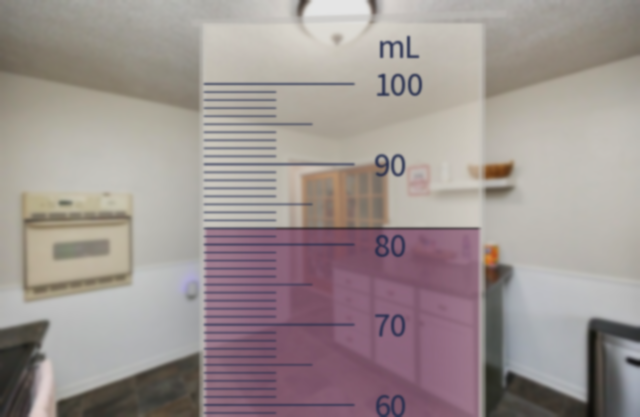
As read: 82 mL
